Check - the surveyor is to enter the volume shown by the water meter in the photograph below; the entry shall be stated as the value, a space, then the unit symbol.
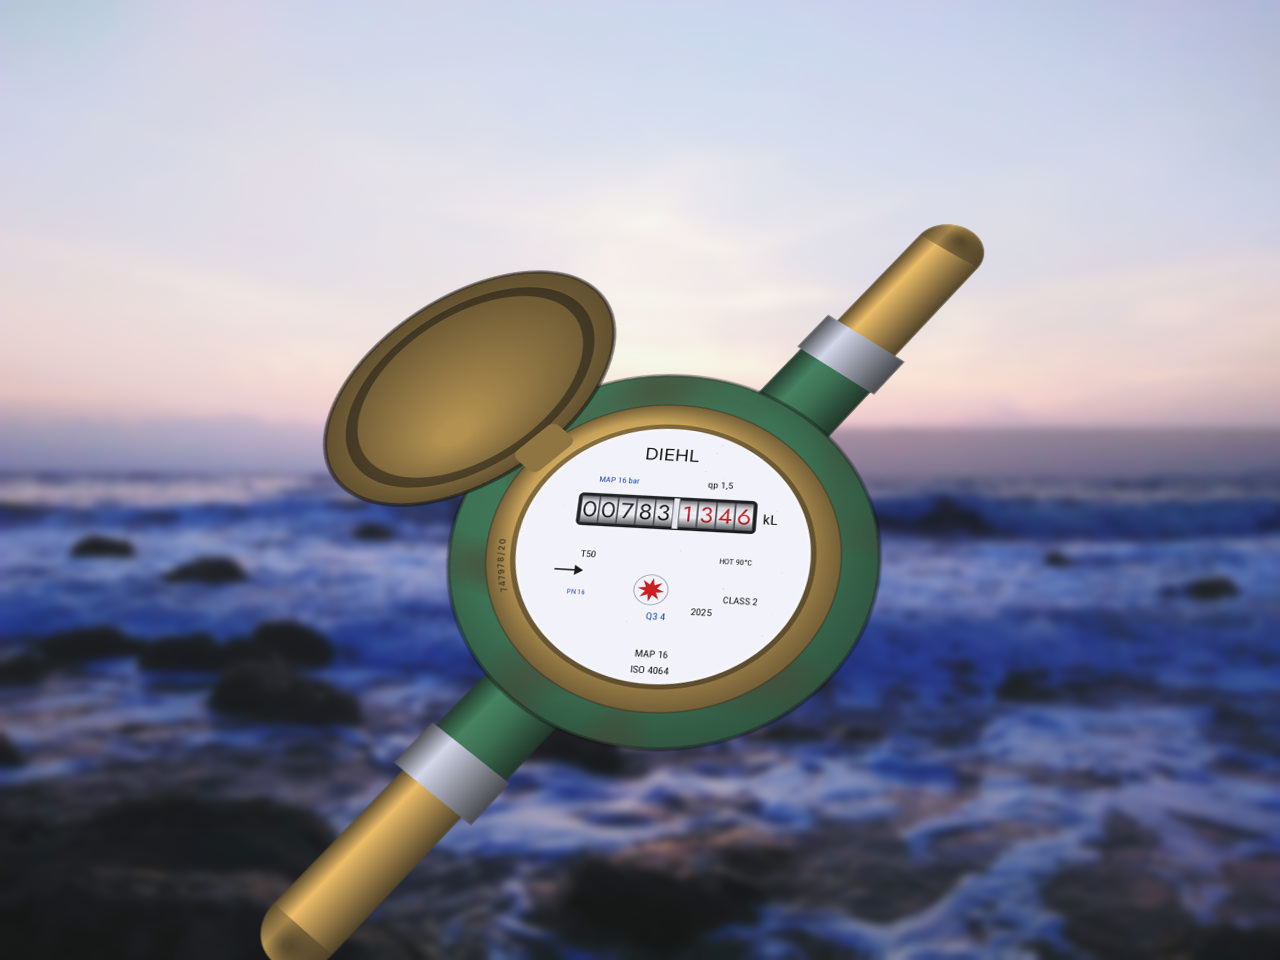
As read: 783.1346 kL
